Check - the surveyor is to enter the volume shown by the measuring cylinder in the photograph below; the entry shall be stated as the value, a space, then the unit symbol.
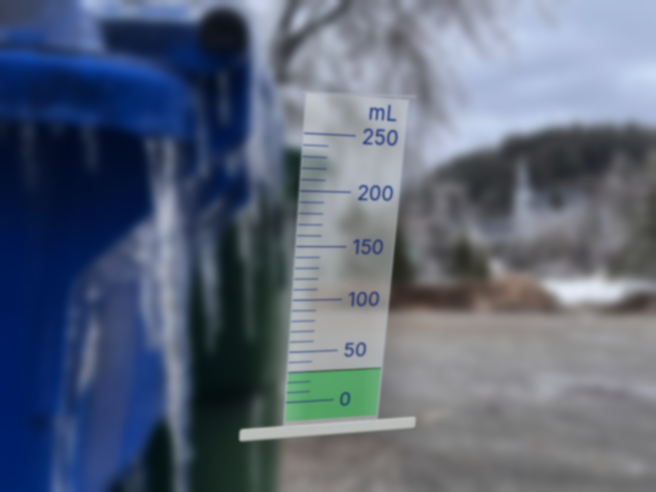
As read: 30 mL
